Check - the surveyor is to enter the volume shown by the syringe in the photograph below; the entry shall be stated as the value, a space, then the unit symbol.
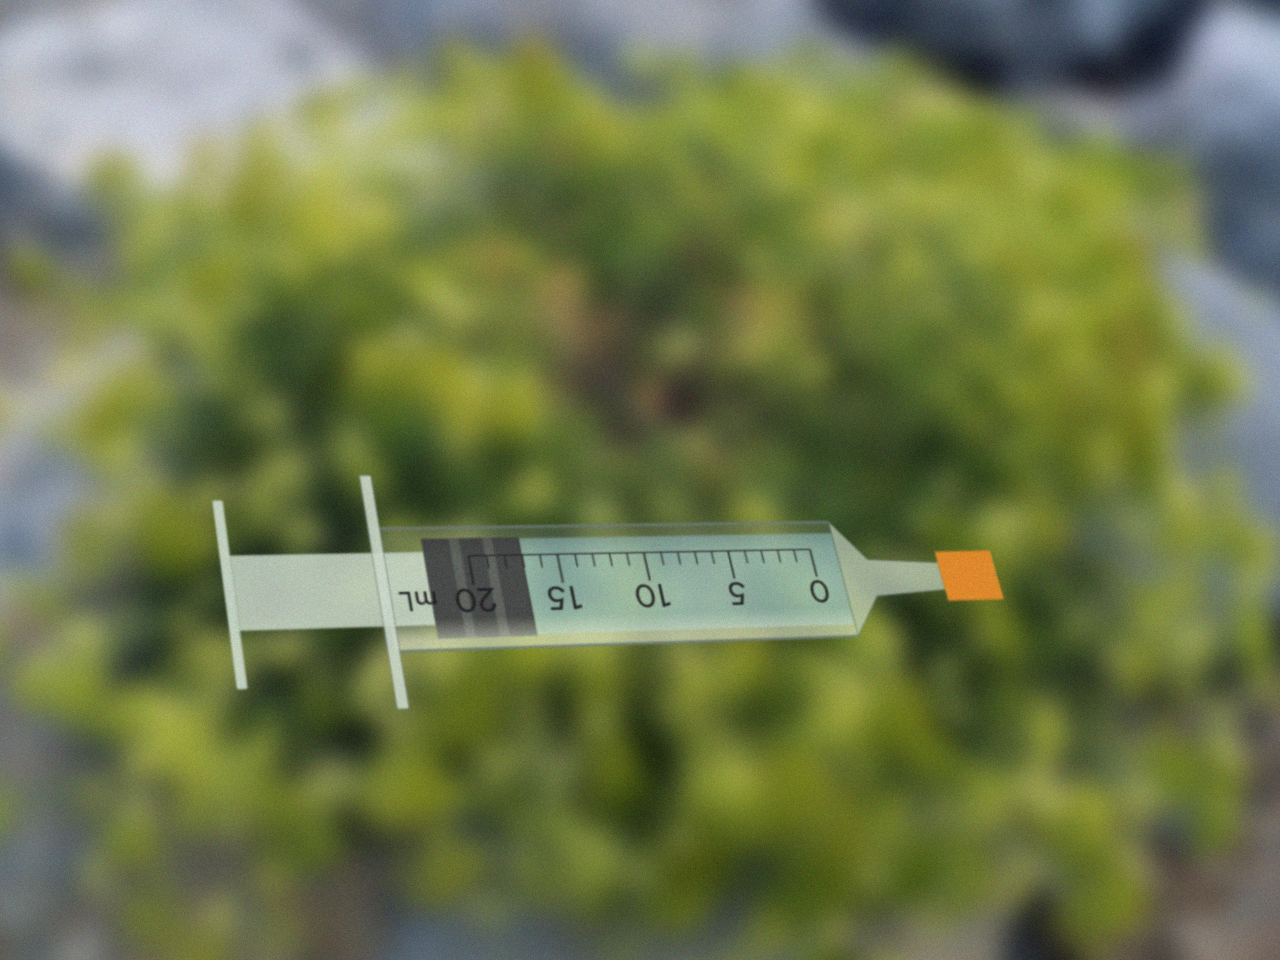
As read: 17 mL
